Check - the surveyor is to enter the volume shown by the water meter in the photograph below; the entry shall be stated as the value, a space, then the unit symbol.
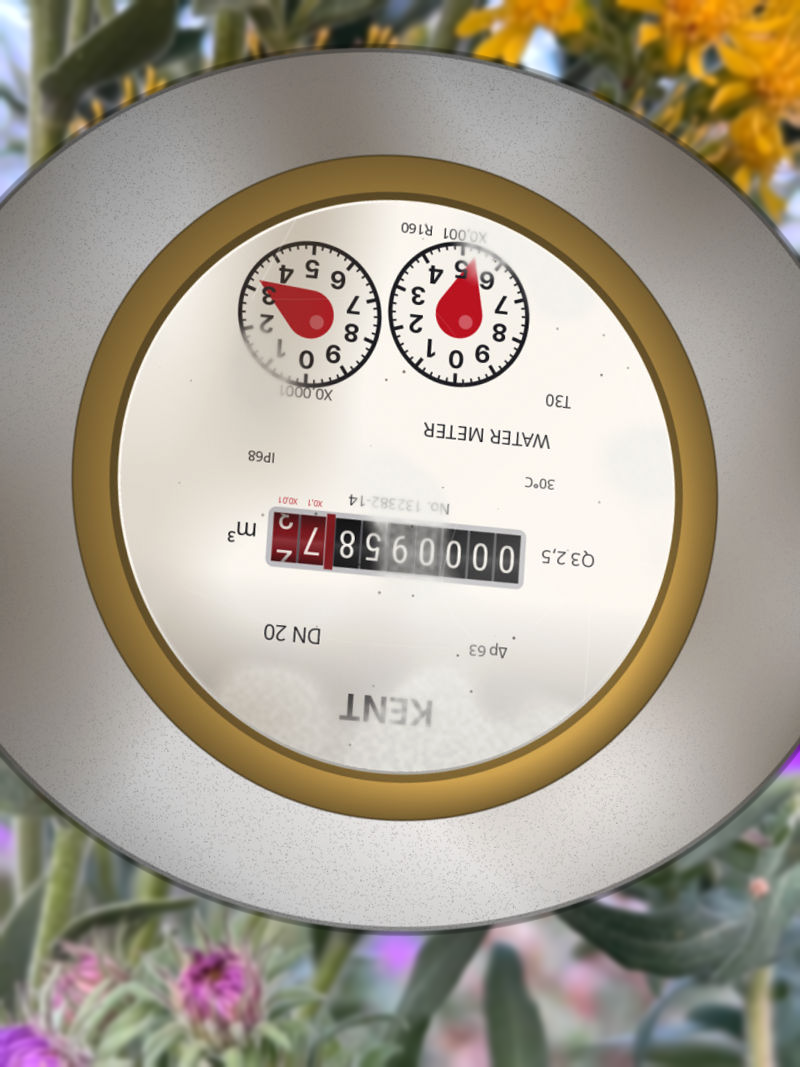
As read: 958.7253 m³
